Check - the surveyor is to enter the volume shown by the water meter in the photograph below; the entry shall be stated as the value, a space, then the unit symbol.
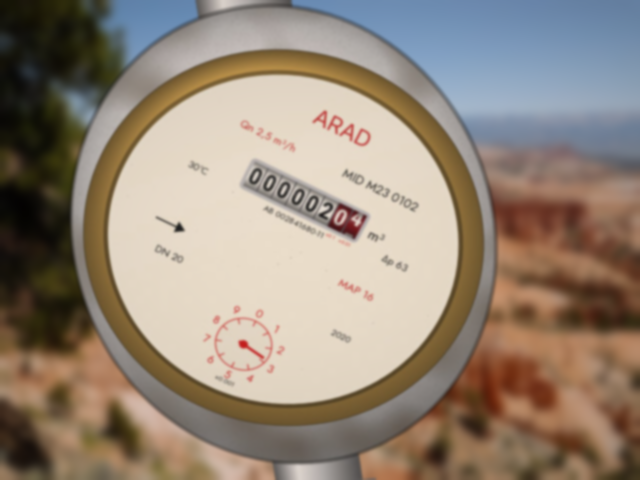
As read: 2.042 m³
